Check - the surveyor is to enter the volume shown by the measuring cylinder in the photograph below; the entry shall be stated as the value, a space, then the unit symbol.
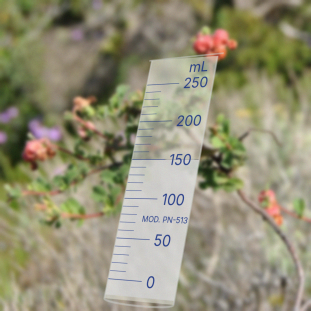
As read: 150 mL
